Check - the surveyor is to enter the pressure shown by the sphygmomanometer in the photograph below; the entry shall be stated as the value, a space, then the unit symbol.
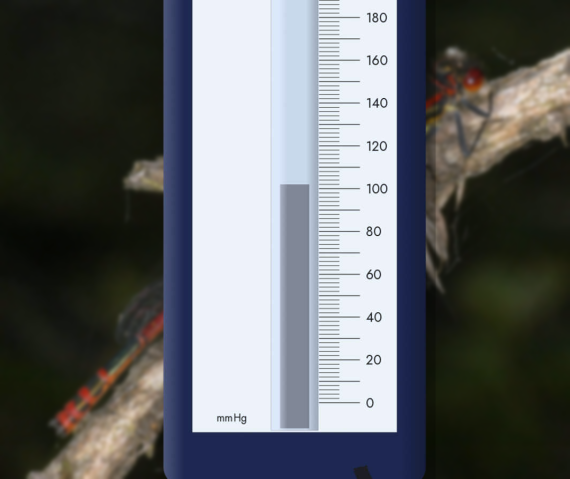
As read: 102 mmHg
